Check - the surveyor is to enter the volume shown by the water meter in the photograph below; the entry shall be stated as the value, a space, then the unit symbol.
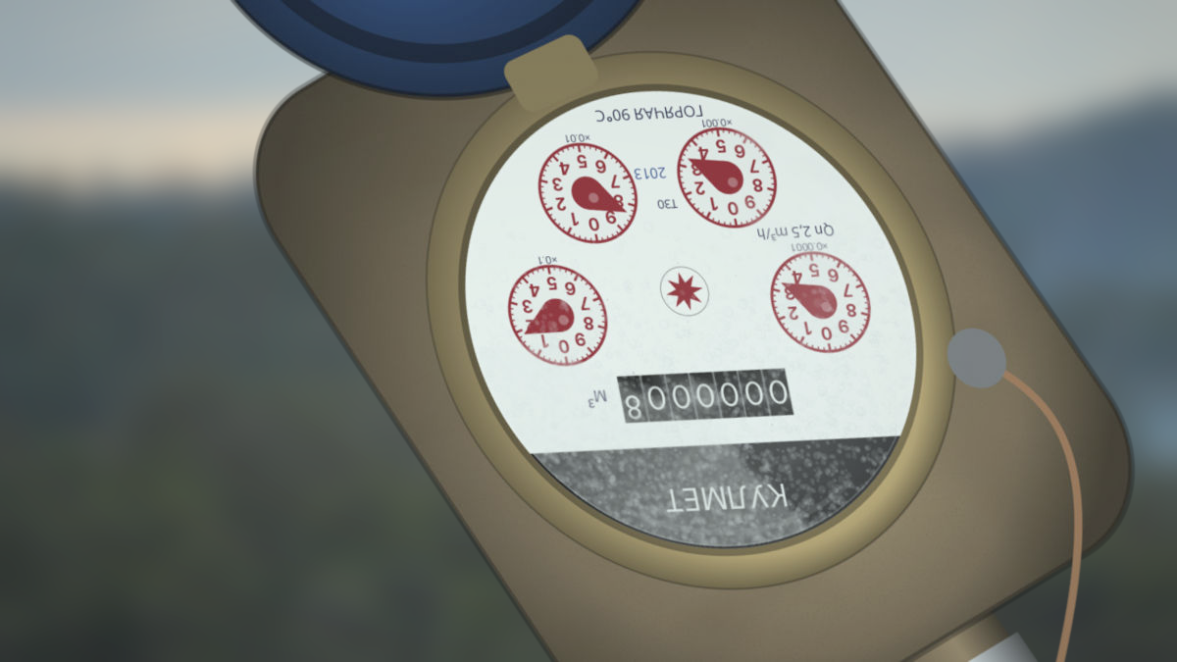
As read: 8.1833 m³
